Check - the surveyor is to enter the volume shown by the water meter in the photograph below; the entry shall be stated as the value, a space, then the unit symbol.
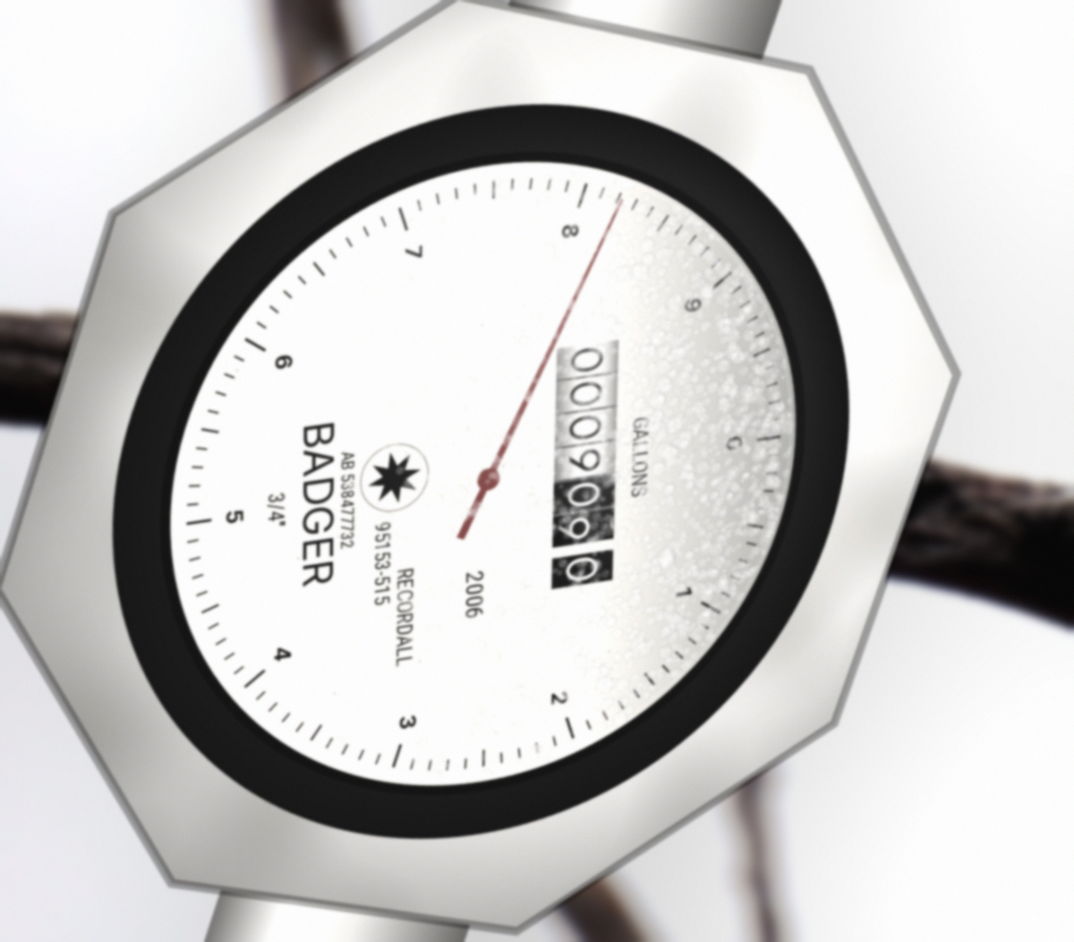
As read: 9088.2 gal
